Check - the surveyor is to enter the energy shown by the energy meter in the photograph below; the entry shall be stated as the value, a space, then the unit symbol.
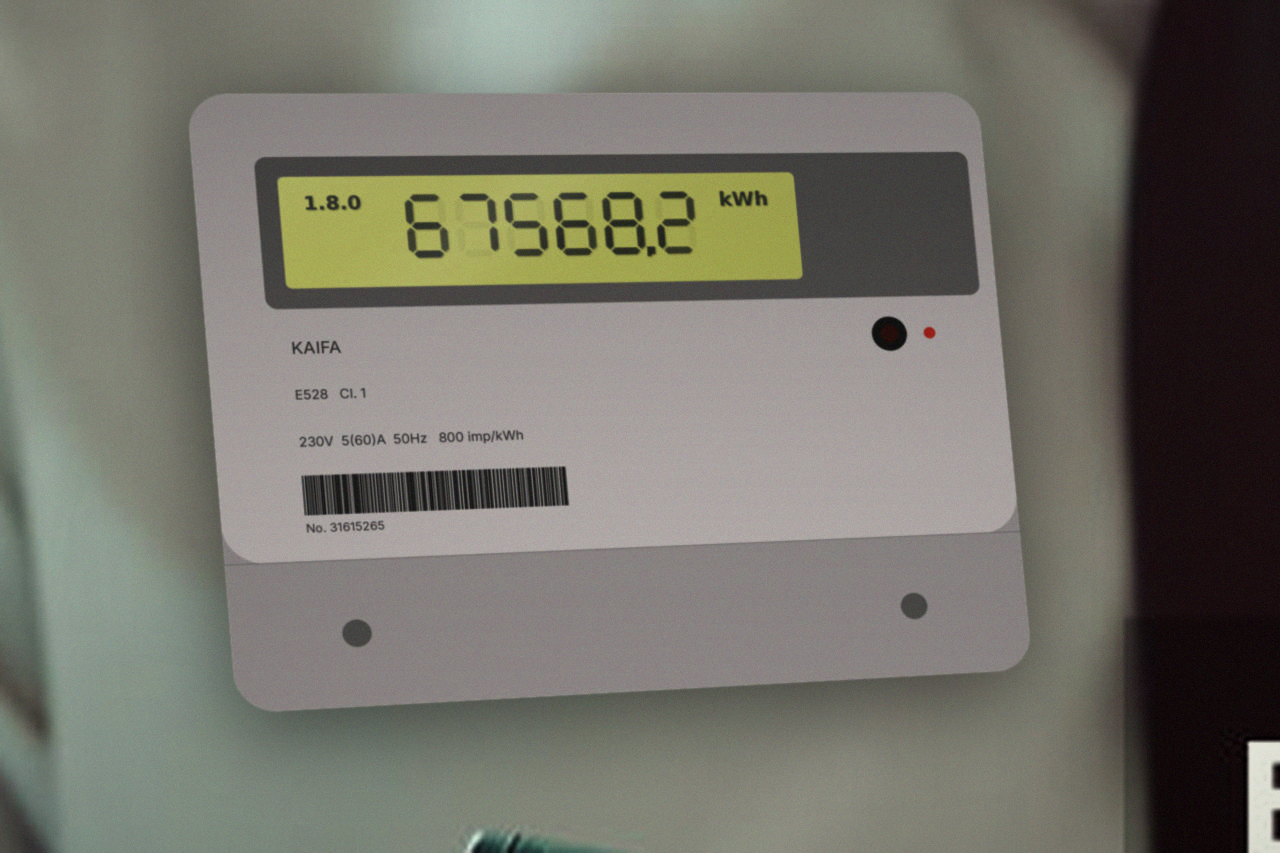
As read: 67568.2 kWh
